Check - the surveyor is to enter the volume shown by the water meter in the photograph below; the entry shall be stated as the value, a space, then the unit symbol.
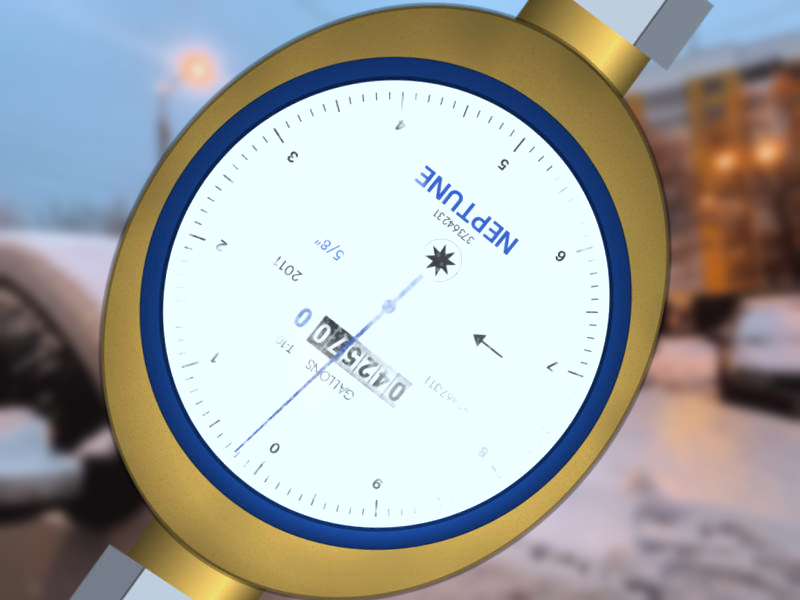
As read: 425700.2 gal
